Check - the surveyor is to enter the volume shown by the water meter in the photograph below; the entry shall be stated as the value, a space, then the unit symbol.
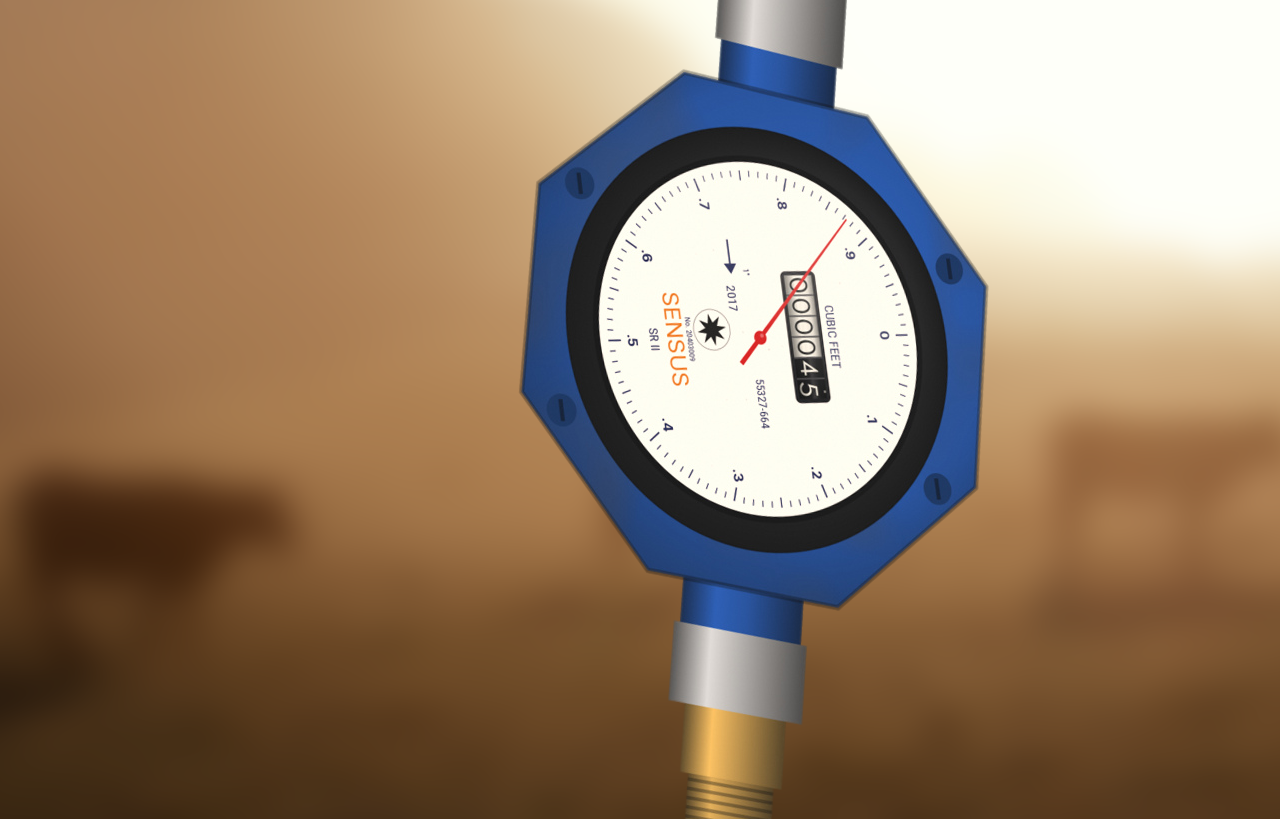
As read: 44.87 ft³
